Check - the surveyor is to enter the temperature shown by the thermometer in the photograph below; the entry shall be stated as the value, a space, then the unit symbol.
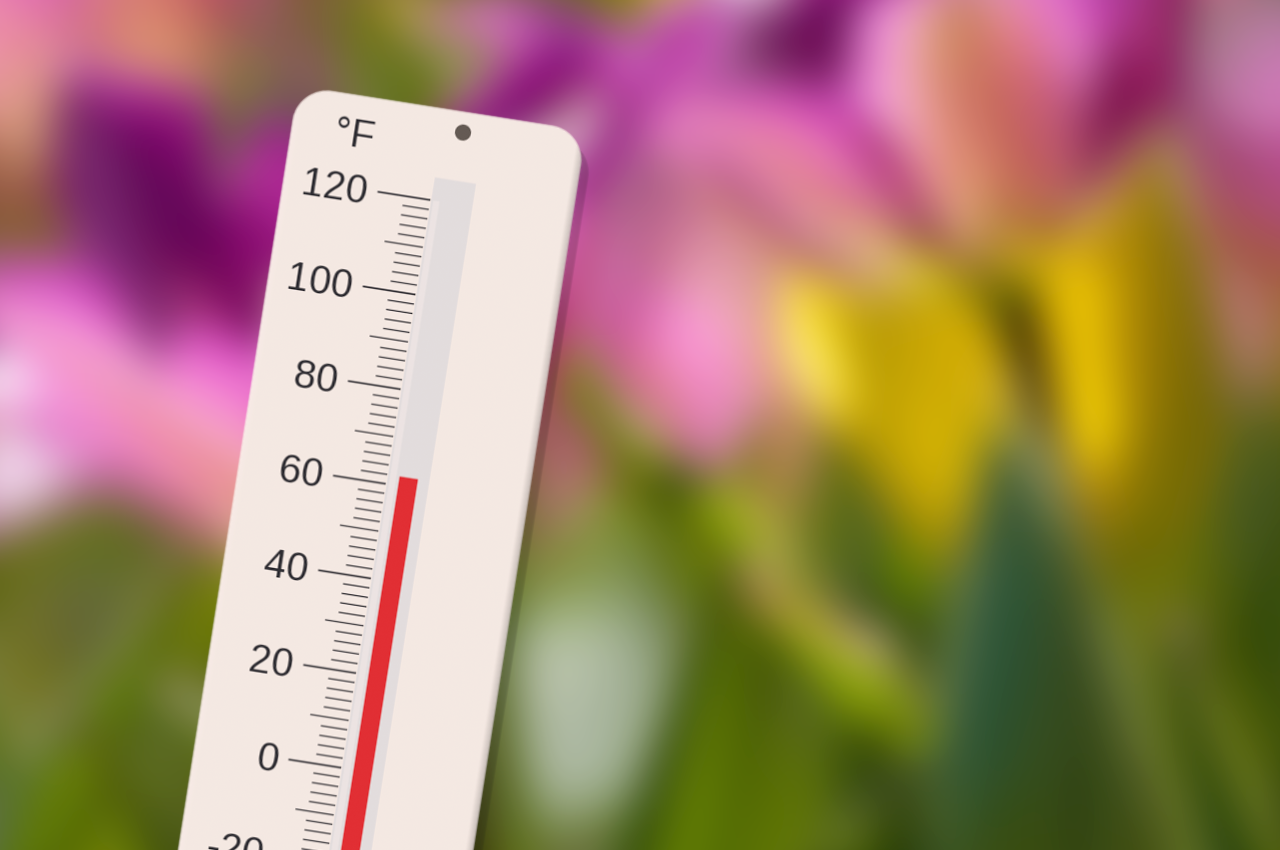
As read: 62 °F
